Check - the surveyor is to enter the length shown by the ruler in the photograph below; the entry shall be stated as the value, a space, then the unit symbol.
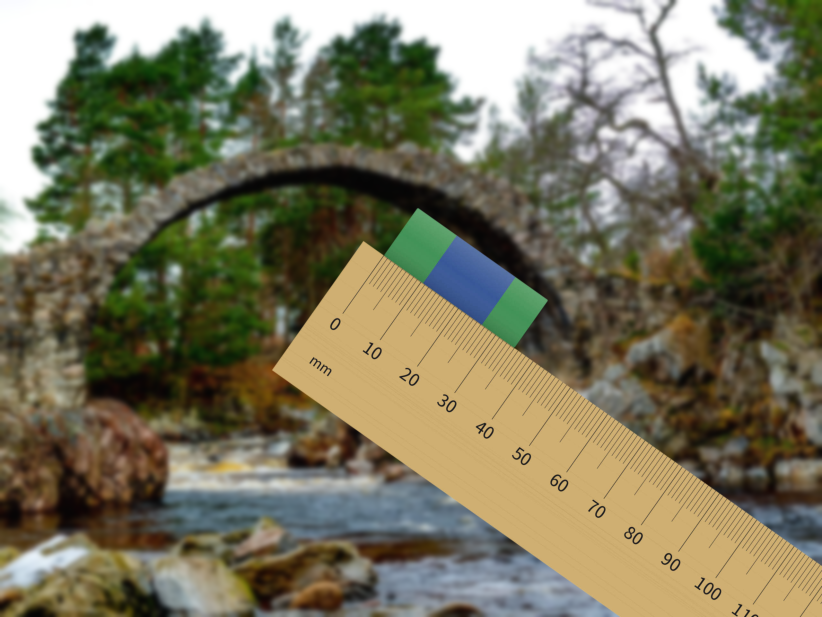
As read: 35 mm
